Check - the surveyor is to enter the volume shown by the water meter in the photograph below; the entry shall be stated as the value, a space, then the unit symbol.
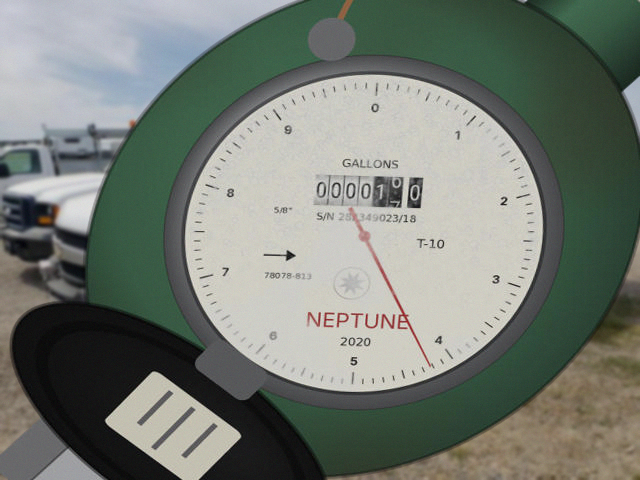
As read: 164.2 gal
